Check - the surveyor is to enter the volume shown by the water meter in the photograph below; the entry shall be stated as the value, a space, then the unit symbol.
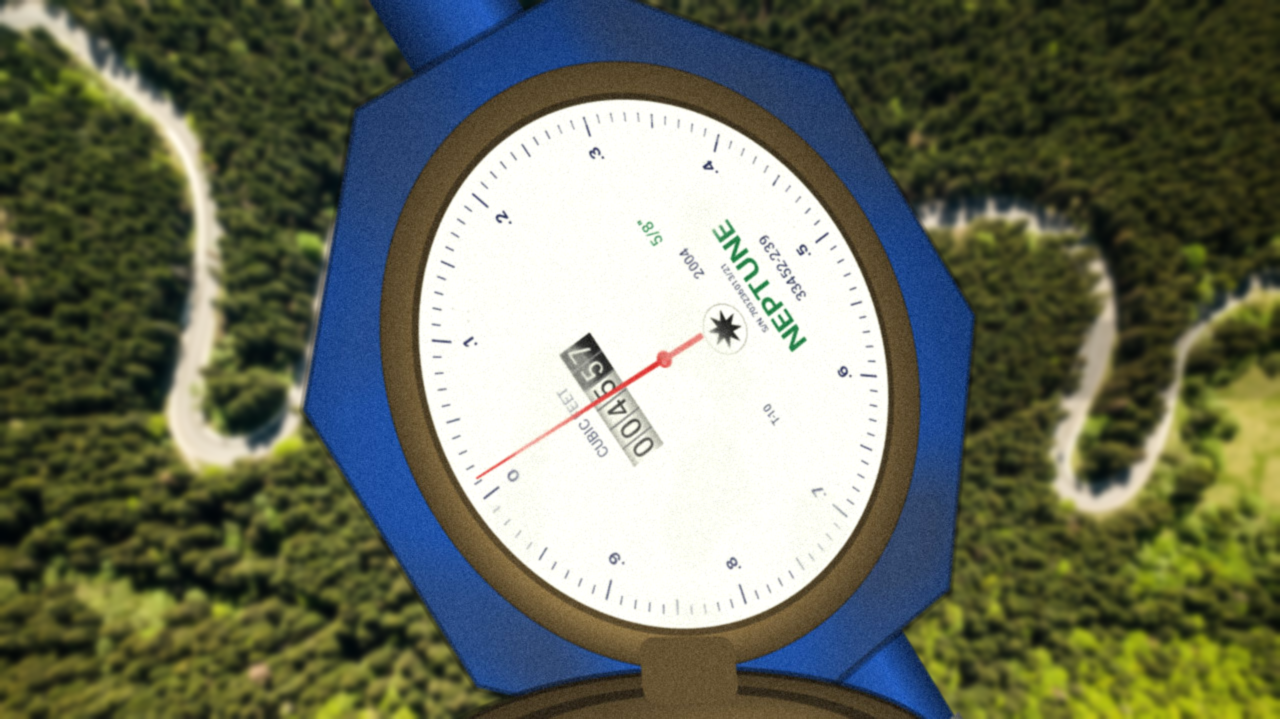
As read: 4557.01 ft³
